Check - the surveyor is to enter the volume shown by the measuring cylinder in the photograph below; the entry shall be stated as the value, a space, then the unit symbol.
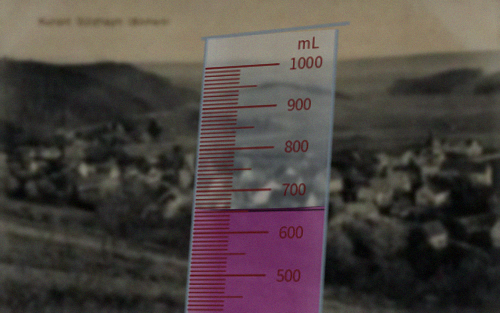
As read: 650 mL
